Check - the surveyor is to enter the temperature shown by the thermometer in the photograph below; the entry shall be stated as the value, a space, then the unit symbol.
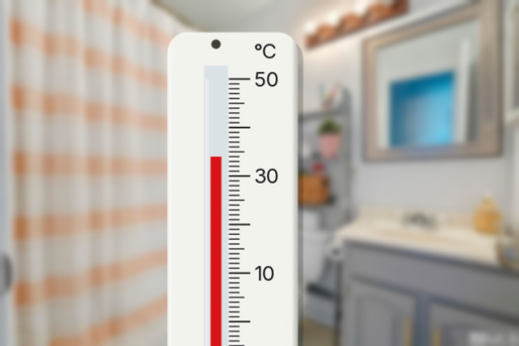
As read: 34 °C
